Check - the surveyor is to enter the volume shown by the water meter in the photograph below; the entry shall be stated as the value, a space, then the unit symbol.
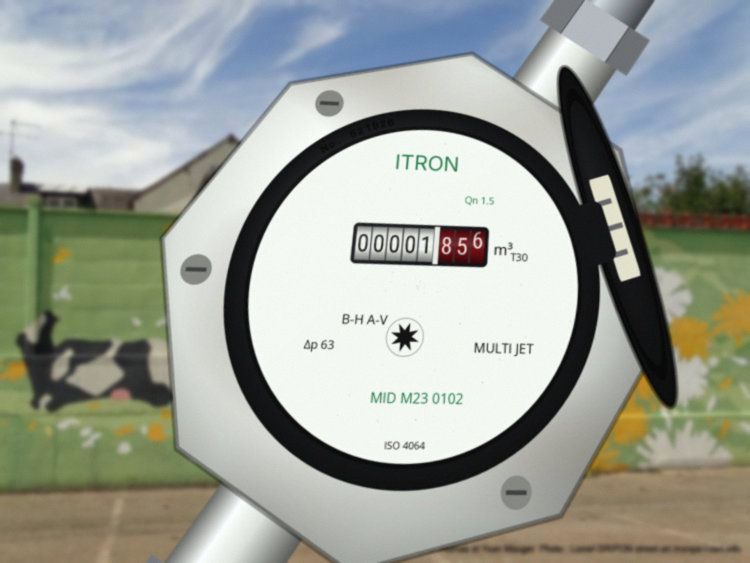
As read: 1.856 m³
